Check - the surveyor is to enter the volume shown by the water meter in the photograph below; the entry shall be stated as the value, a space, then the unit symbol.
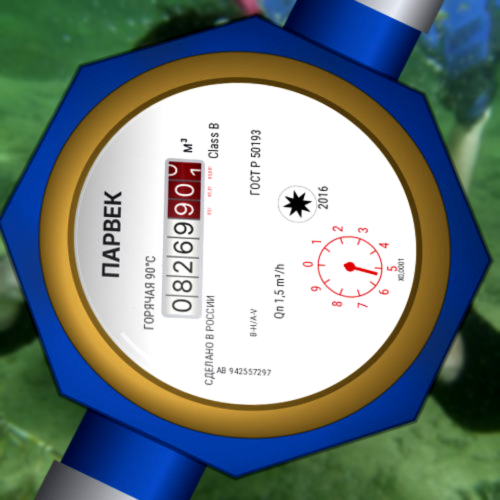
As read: 8269.9005 m³
